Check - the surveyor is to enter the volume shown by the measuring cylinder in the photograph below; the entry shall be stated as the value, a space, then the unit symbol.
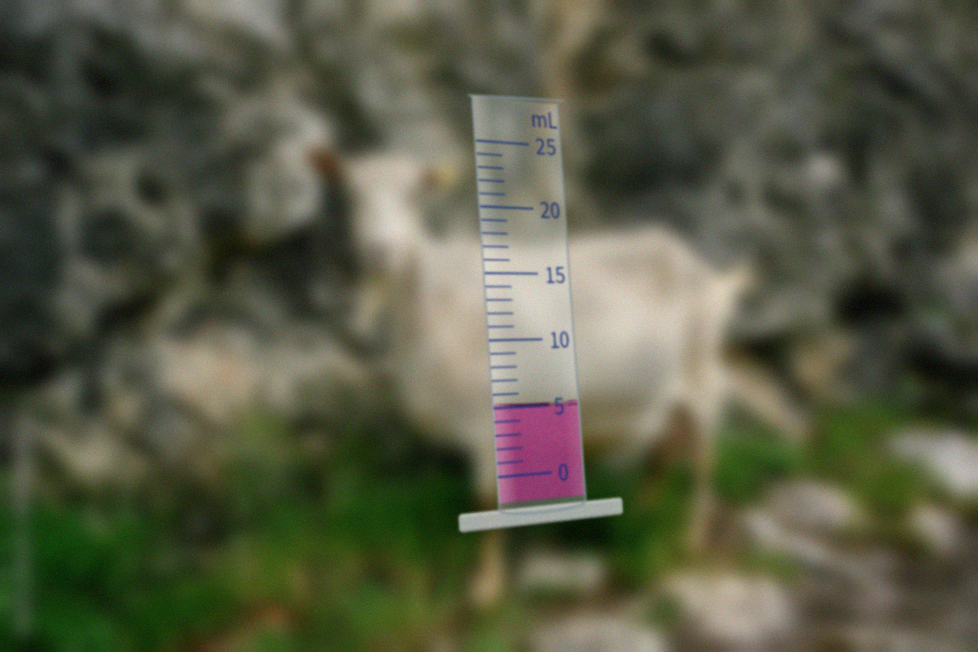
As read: 5 mL
